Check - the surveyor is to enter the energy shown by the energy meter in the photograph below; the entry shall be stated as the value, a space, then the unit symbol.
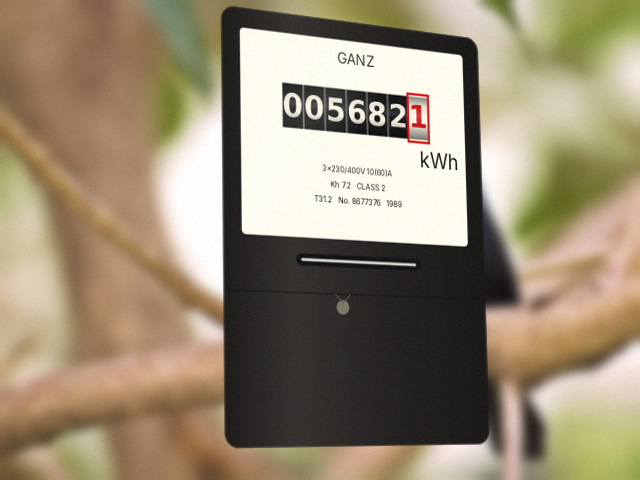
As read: 5682.1 kWh
